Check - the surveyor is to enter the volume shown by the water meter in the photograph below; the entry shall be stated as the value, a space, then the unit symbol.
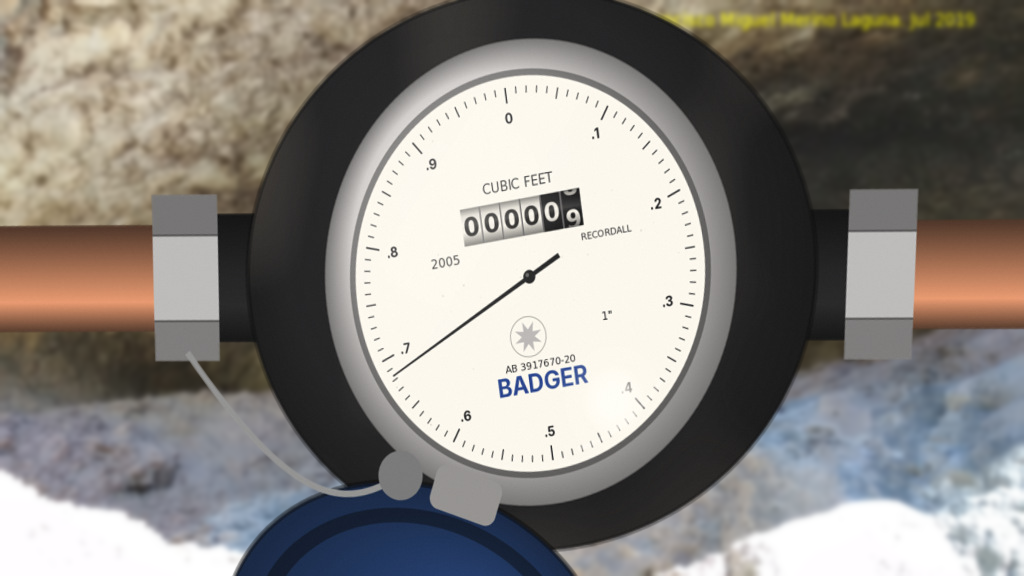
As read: 8.68 ft³
